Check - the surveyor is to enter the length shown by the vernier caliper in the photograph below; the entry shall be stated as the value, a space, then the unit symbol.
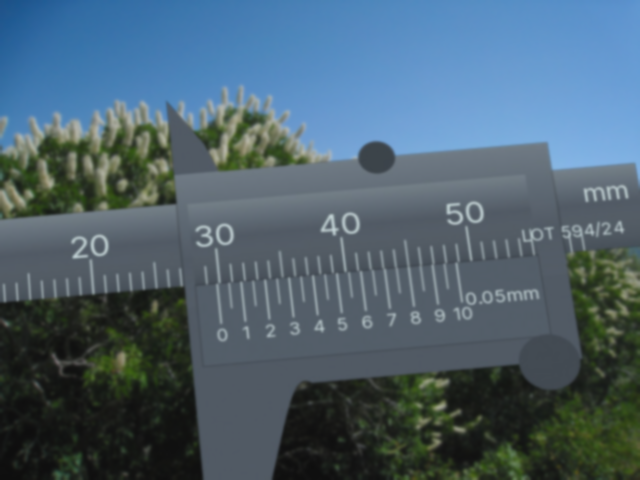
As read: 29.8 mm
